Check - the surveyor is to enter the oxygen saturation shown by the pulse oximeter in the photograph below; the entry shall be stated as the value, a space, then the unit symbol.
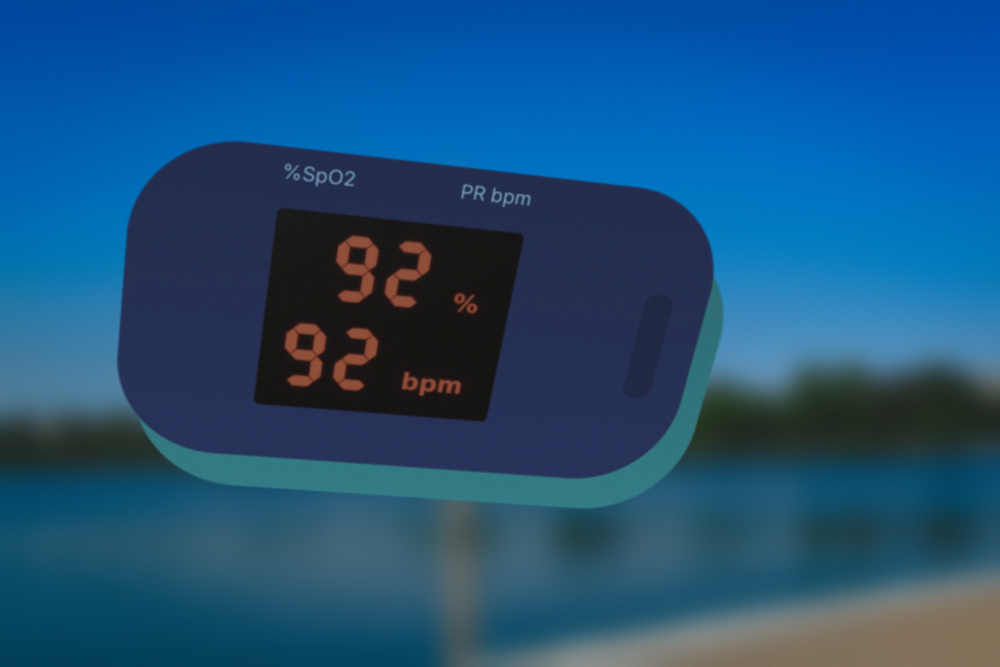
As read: 92 %
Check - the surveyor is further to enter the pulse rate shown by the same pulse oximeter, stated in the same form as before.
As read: 92 bpm
